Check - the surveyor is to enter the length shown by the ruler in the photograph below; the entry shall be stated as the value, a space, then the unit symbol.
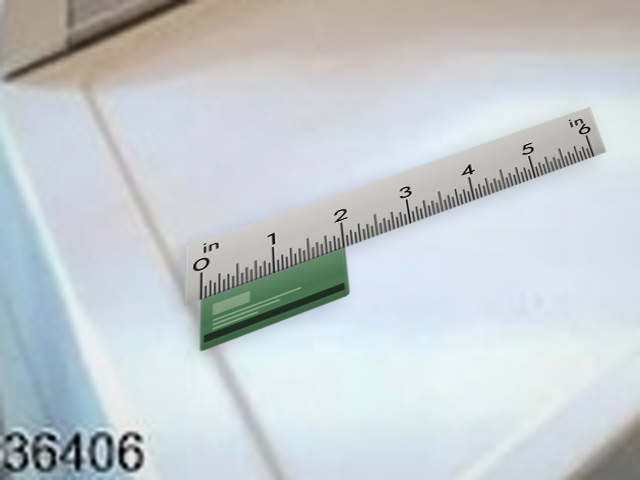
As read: 2 in
